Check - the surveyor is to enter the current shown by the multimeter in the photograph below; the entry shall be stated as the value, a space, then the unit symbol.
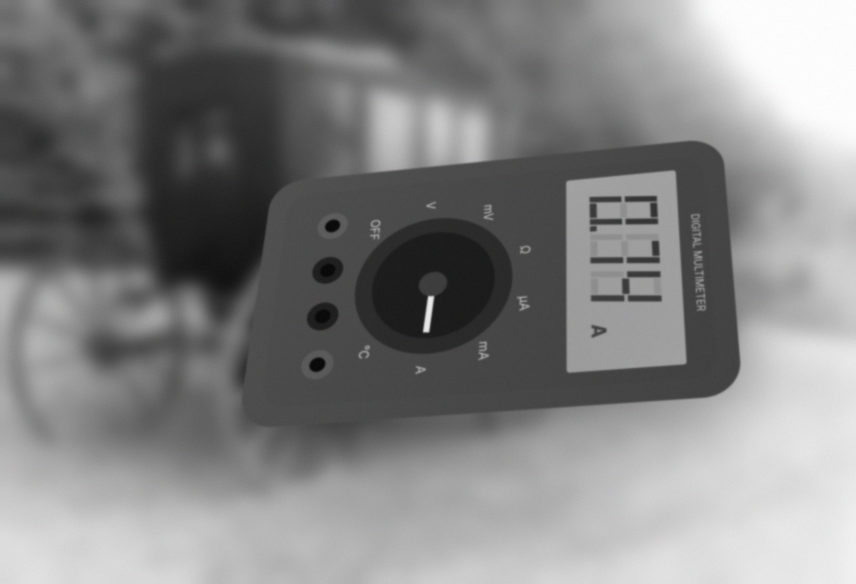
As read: 0.74 A
